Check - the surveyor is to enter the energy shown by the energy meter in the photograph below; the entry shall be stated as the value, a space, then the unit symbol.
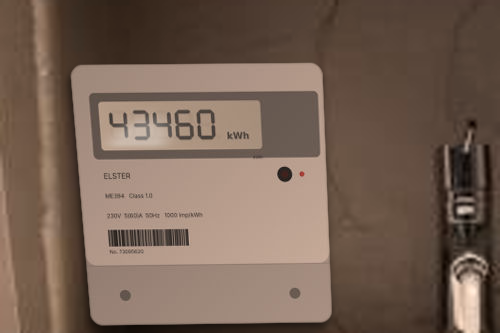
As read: 43460 kWh
